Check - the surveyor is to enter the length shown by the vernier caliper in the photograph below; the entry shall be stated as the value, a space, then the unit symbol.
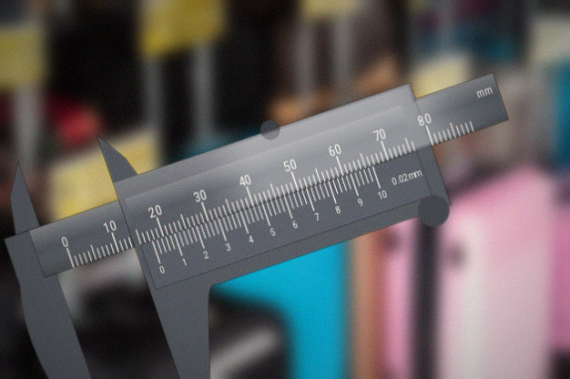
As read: 17.5 mm
